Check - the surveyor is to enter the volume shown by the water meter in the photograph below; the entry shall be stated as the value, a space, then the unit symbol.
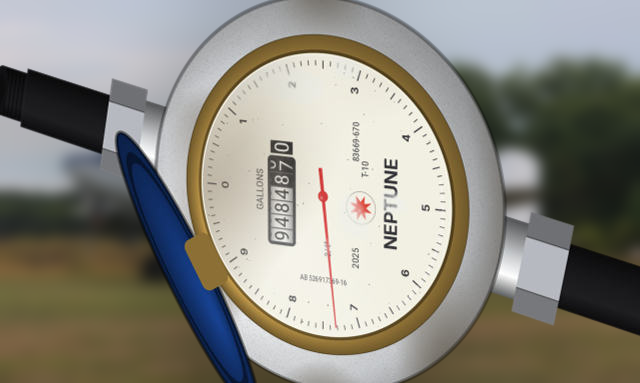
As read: 9484867.3 gal
